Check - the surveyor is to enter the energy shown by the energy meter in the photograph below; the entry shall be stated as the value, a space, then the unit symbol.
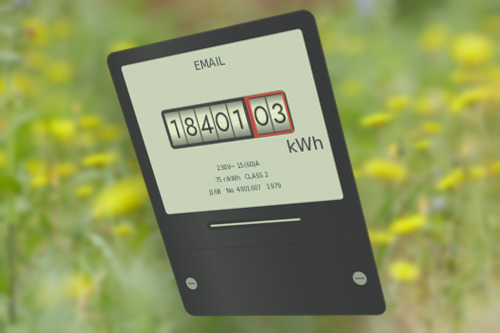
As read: 18401.03 kWh
